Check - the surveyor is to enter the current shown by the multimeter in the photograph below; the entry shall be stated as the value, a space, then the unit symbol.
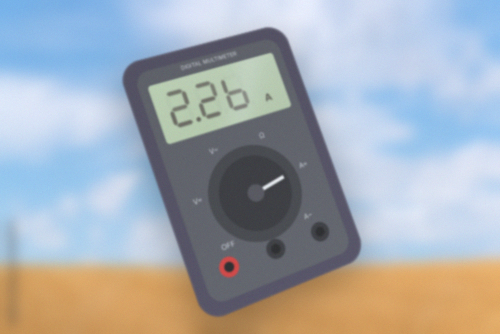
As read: 2.26 A
